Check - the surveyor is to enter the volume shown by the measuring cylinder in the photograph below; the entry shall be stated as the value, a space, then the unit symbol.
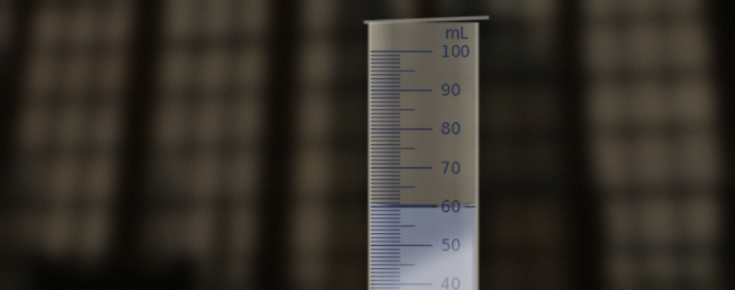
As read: 60 mL
